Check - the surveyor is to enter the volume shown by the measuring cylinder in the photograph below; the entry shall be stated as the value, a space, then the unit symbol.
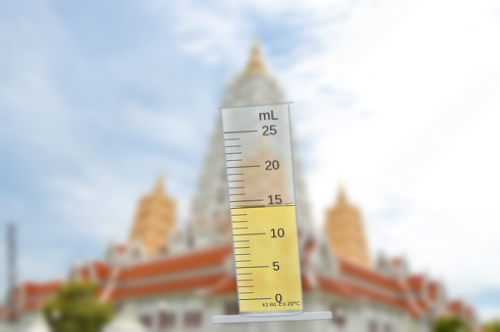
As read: 14 mL
